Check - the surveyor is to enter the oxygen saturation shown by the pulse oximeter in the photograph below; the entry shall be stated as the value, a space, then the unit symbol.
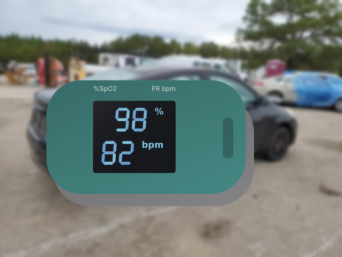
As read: 98 %
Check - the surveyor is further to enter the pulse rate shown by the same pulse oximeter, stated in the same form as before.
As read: 82 bpm
